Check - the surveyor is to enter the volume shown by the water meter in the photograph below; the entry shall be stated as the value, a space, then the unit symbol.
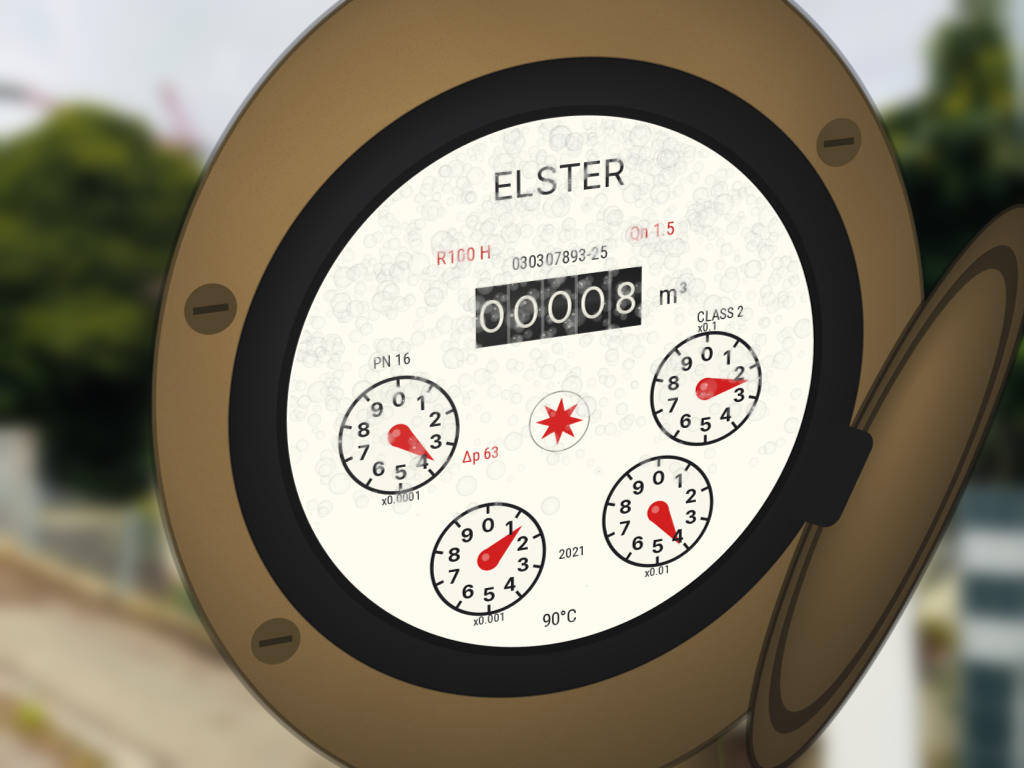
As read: 8.2413 m³
